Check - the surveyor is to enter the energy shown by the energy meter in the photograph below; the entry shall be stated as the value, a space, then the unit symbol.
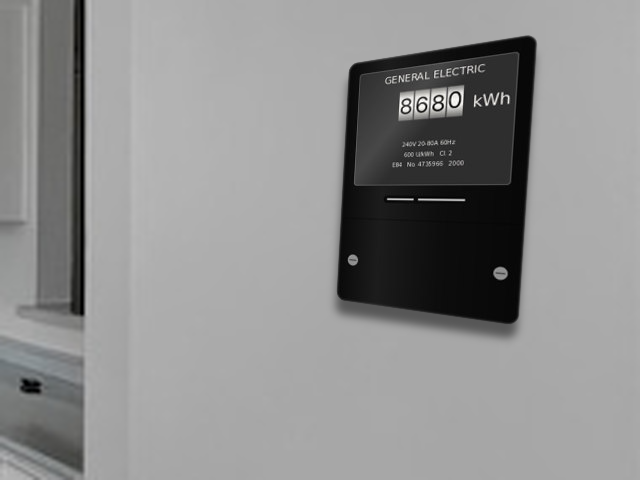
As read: 8680 kWh
